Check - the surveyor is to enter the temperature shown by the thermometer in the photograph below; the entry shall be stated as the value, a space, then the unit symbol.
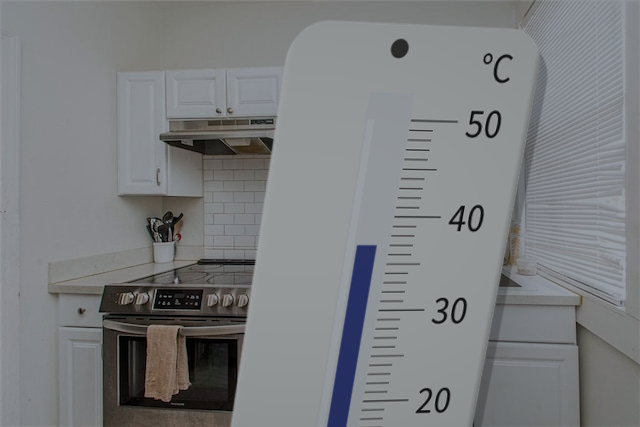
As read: 37 °C
